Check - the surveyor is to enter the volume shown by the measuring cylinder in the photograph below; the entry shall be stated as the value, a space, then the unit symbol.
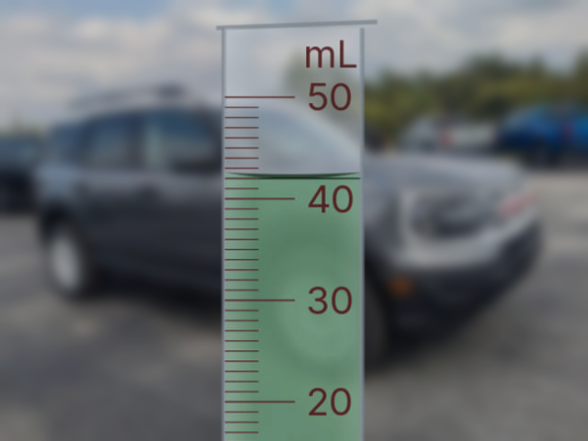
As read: 42 mL
